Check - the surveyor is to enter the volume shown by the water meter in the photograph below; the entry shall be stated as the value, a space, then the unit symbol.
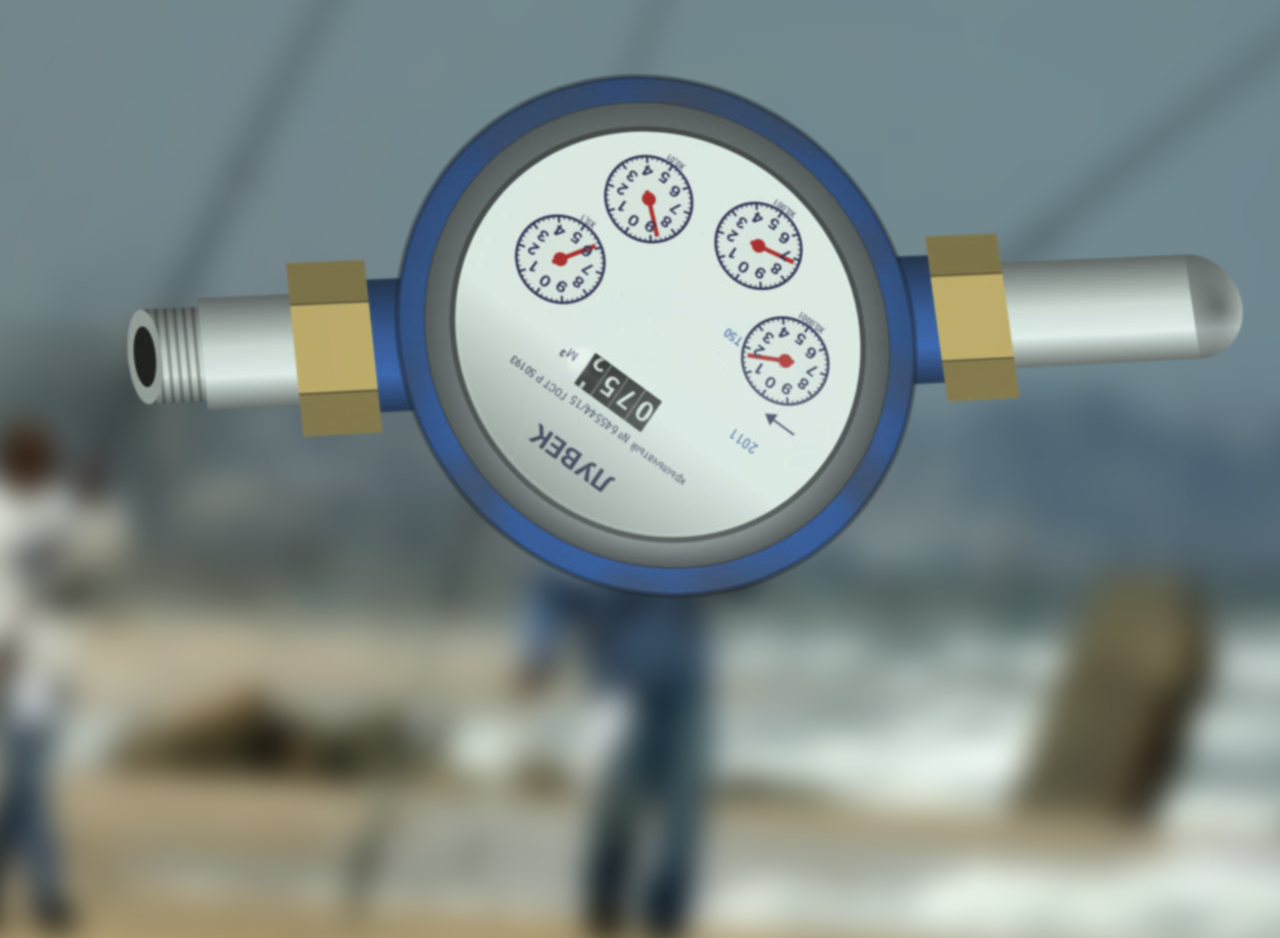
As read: 751.5871 m³
